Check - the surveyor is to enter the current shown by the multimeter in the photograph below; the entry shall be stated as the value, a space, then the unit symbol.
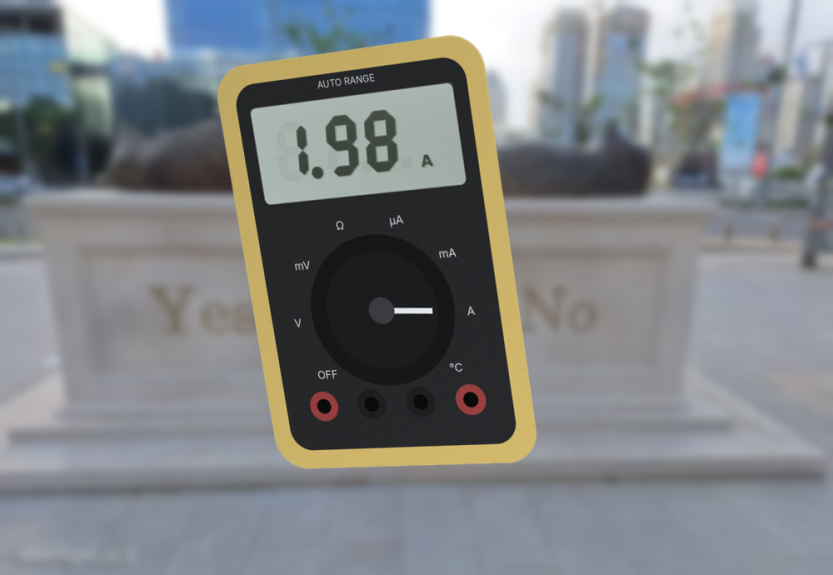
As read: 1.98 A
